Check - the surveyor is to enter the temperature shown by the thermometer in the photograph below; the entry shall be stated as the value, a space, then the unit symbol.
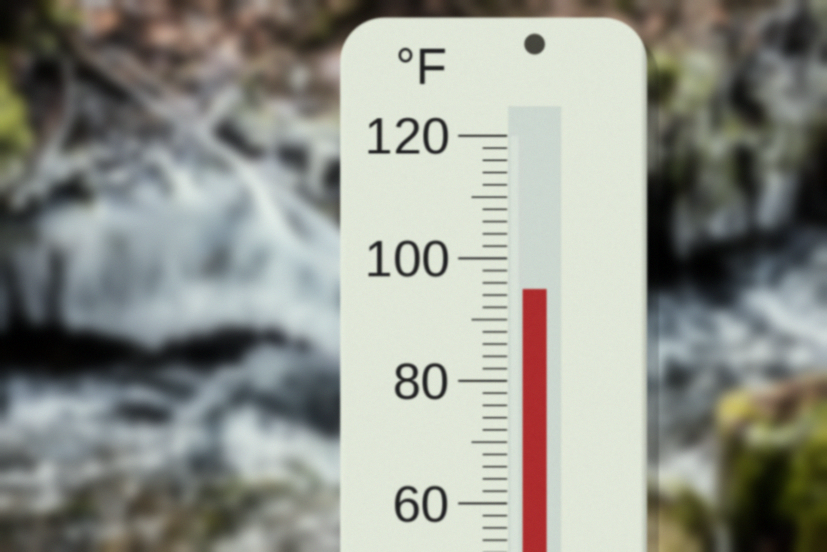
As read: 95 °F
